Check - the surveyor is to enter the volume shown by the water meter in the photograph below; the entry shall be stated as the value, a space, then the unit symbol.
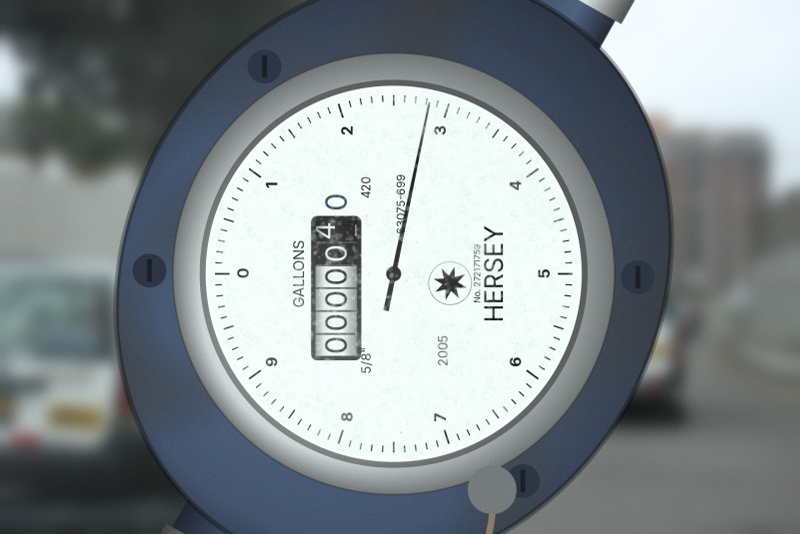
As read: 42.8 gal
